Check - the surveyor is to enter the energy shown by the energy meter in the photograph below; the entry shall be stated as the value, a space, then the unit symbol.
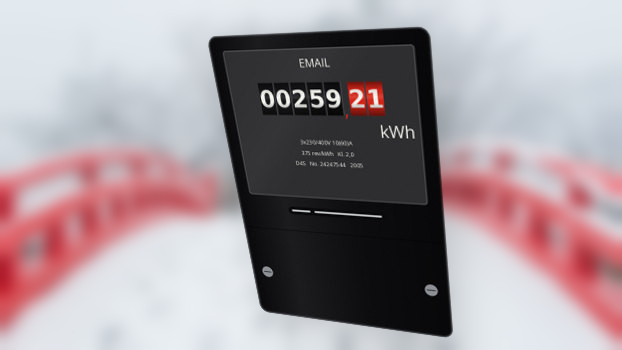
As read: 259.21 kWh
